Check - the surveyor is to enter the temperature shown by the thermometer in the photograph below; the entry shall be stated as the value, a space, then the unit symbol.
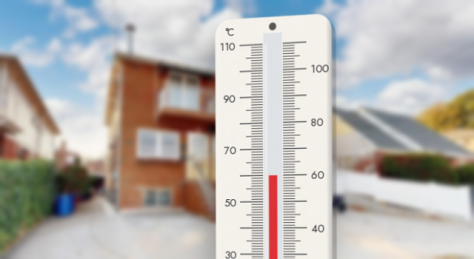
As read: 60 °C
